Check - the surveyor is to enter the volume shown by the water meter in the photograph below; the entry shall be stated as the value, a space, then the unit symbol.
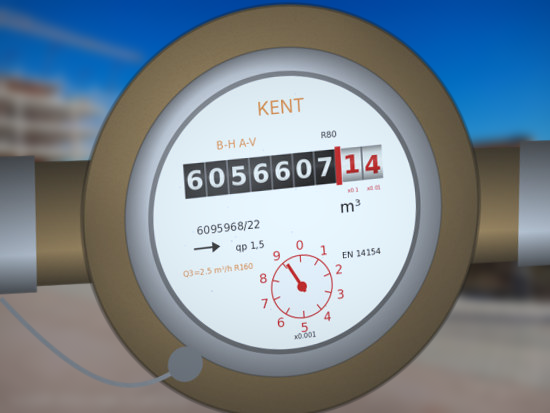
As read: 6056607.139 m³
